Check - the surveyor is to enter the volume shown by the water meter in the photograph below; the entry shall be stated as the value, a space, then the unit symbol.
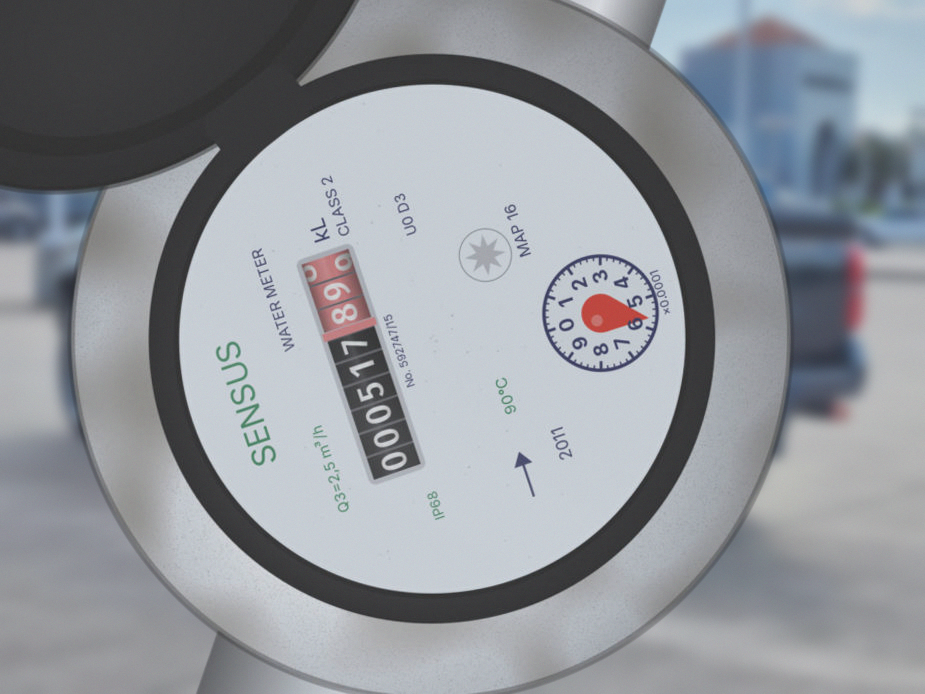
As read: 517.8985 kL
